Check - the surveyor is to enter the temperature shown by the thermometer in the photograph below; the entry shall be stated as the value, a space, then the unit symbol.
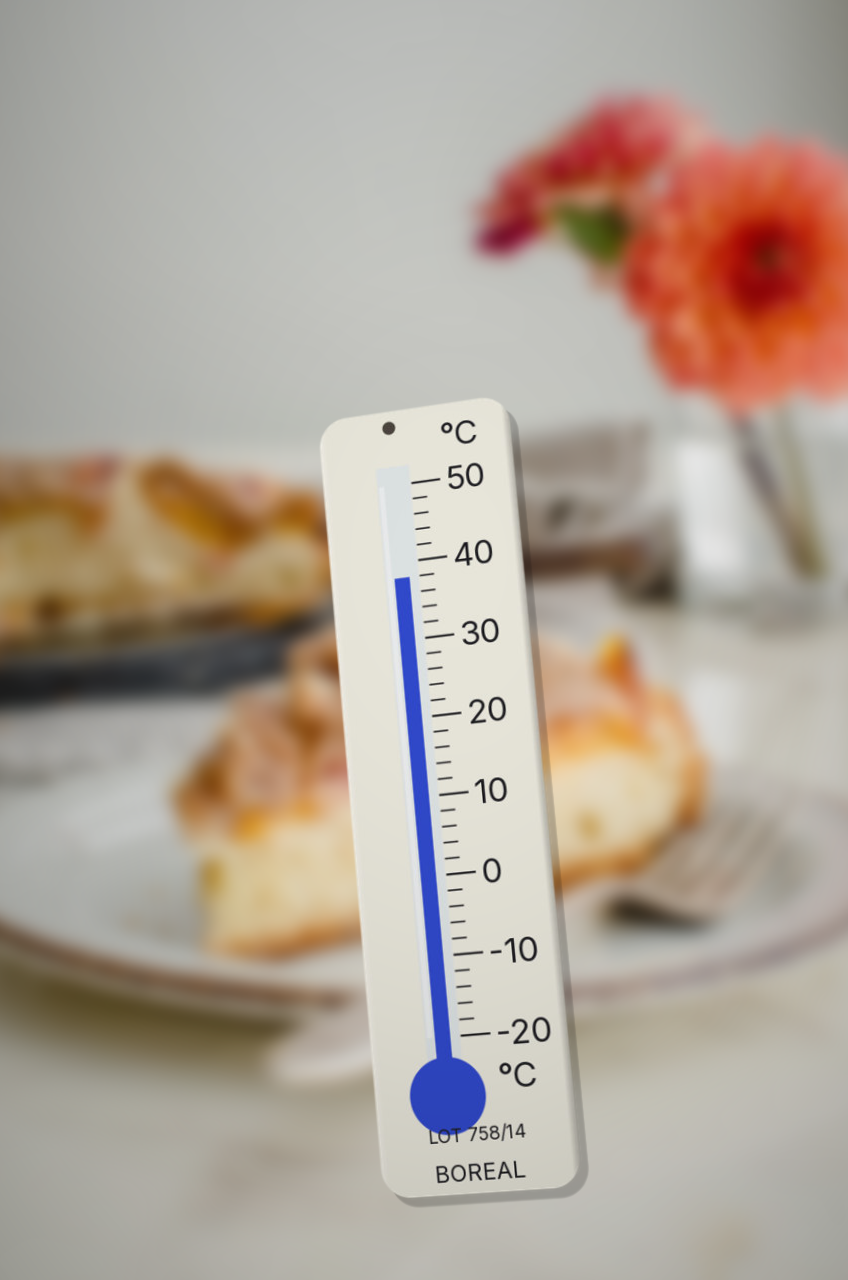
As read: 38 °C
